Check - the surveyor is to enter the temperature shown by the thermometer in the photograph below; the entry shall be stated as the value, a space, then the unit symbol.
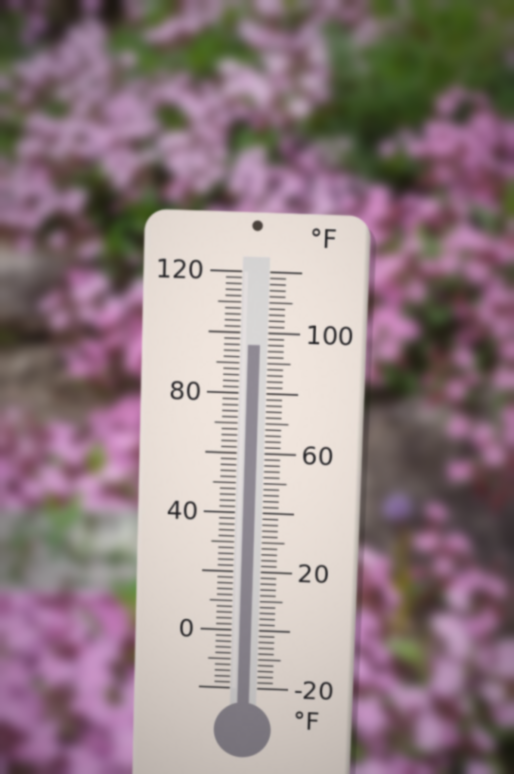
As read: 96 °F
